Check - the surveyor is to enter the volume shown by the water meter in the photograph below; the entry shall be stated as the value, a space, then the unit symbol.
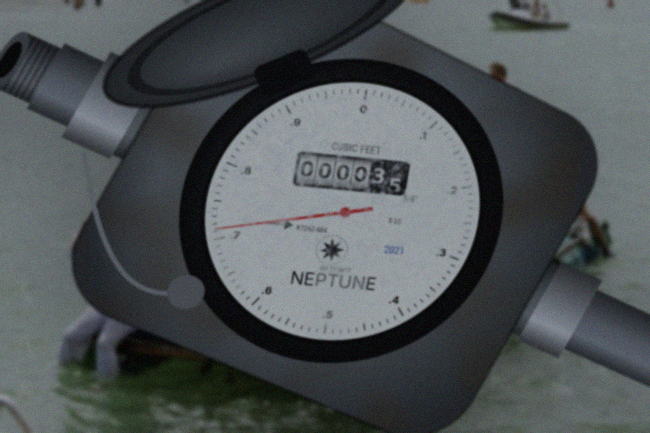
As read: 34.71 ft³
